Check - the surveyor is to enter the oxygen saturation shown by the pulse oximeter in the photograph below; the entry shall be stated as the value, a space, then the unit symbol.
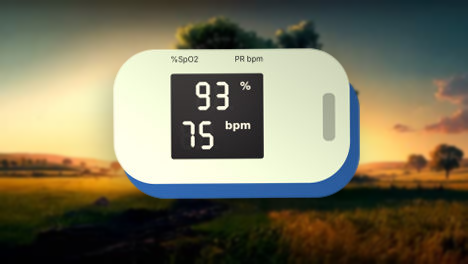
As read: 93 %
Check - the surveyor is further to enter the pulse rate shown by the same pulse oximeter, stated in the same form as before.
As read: 75 bpm
